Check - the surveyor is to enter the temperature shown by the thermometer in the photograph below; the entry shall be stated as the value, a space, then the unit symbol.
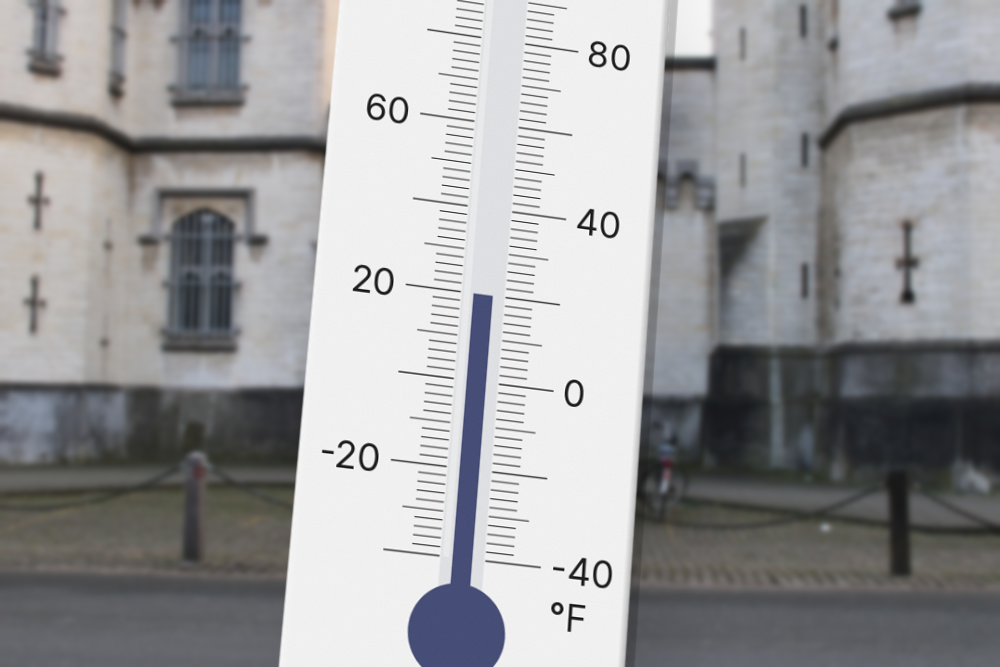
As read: 20 °F
